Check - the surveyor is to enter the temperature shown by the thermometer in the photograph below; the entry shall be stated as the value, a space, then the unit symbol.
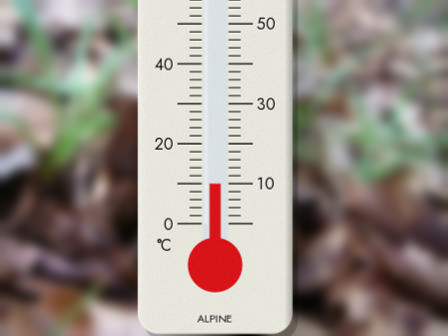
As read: 10 °C
